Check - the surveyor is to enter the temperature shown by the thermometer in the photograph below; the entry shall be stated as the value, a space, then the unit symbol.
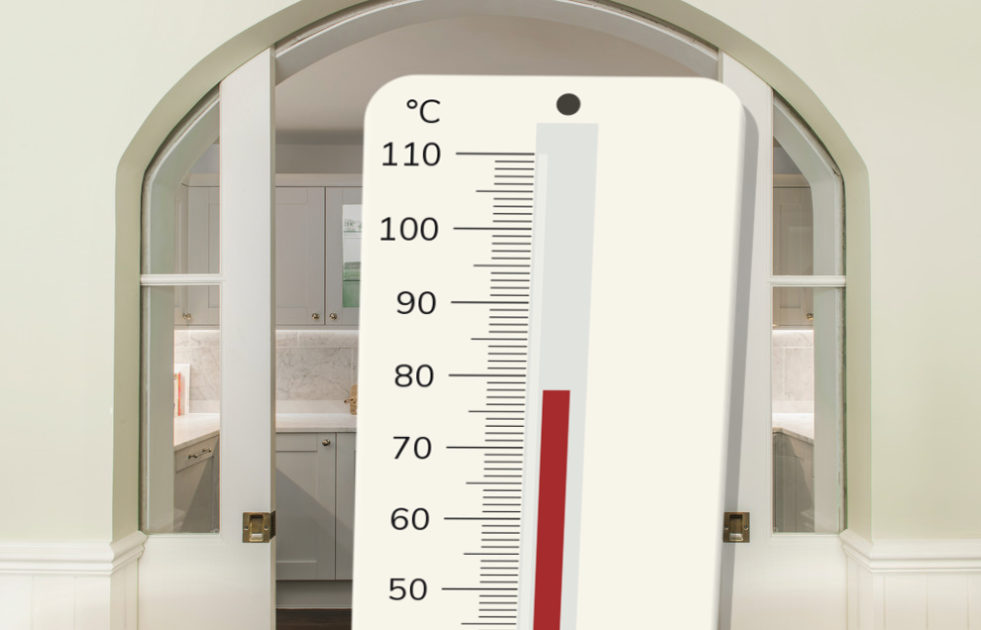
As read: 78 °C
